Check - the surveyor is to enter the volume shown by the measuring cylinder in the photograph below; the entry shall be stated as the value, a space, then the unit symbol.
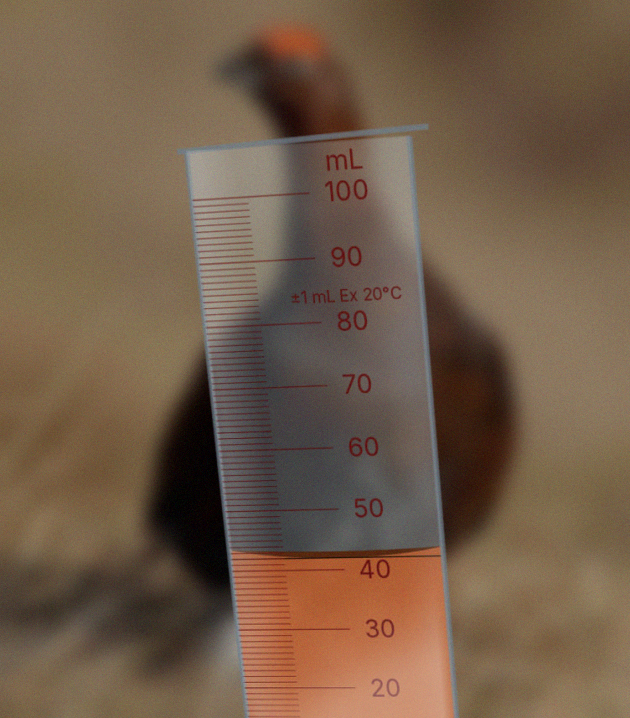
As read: 42 mL
